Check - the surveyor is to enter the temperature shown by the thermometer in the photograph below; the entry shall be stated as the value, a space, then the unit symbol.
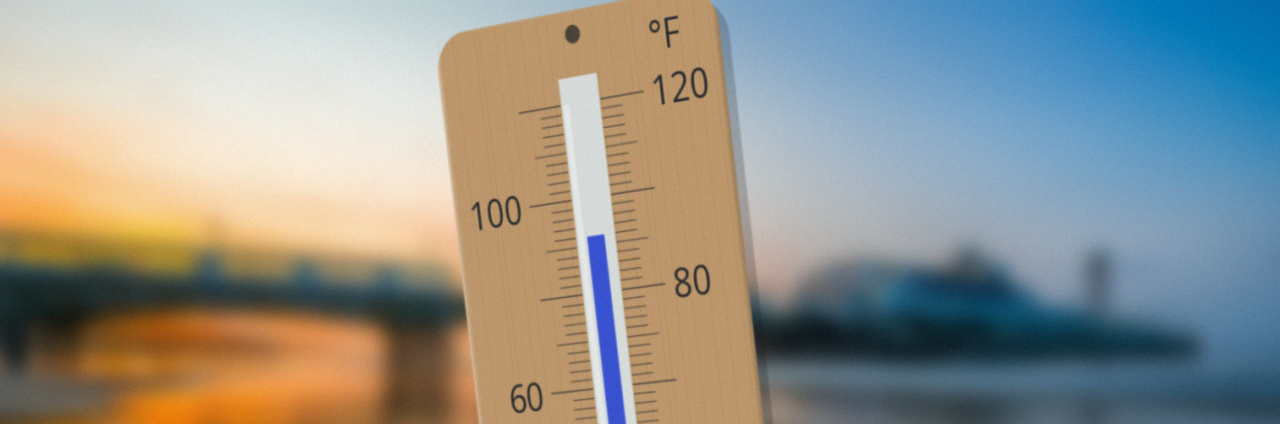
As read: 92 °F
